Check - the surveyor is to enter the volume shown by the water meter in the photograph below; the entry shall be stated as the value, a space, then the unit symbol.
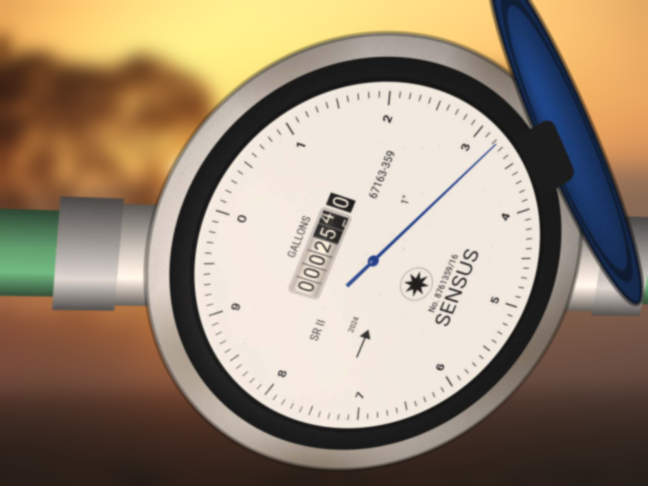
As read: 2543.2 gal
